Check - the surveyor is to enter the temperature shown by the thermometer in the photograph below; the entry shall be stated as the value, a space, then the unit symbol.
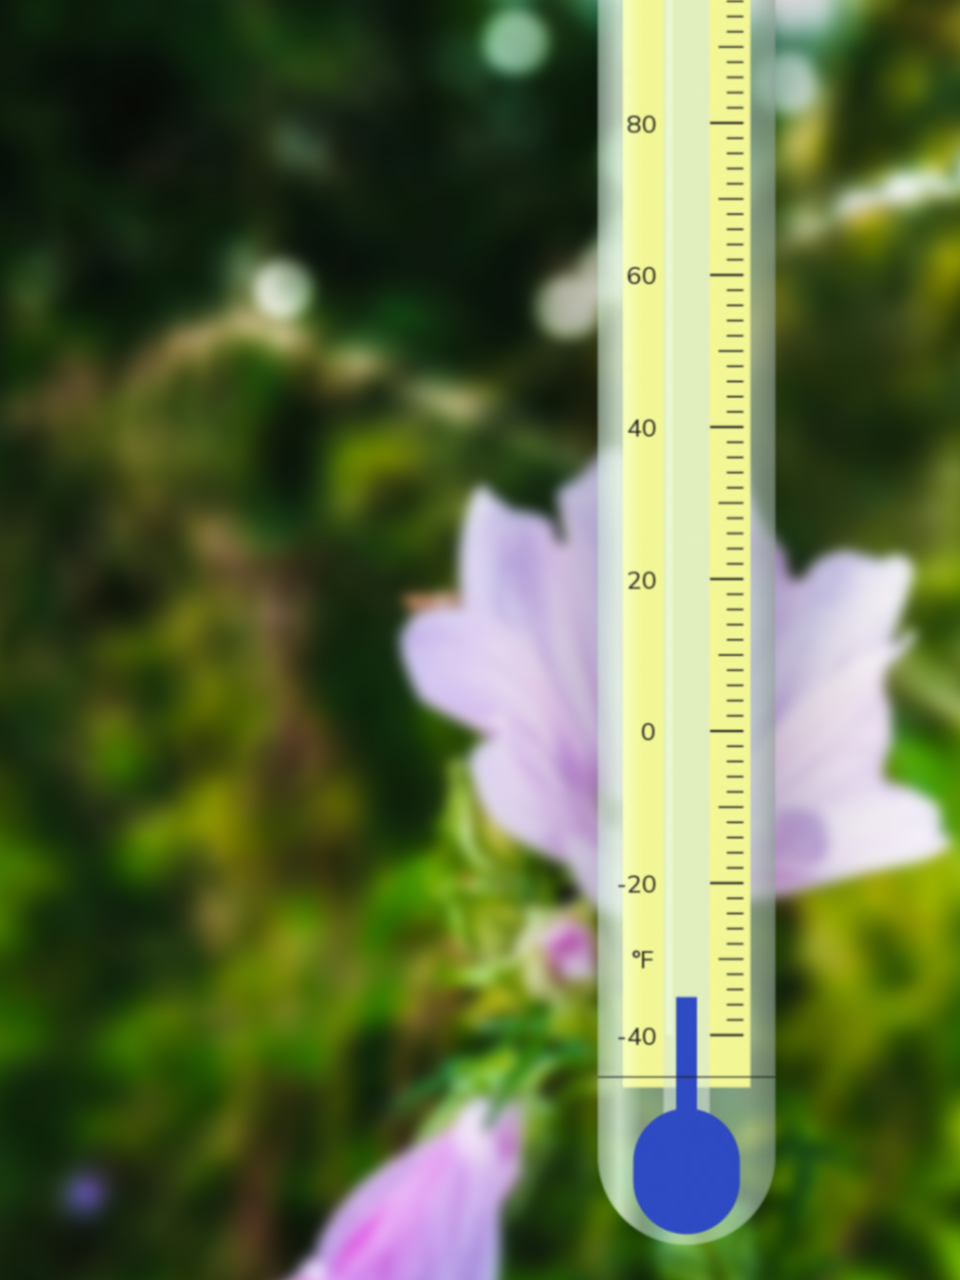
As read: -35 °F
